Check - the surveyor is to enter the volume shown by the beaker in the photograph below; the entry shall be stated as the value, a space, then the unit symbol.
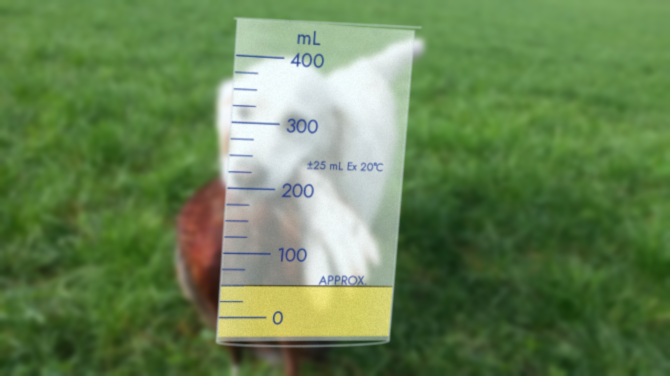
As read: 50 mL
